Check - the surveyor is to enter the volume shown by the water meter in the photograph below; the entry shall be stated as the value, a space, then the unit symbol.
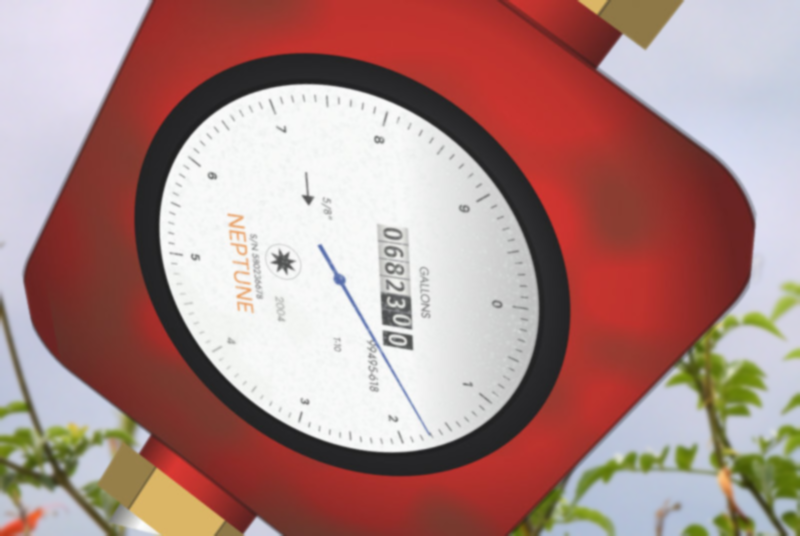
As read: 682301.7 gal
